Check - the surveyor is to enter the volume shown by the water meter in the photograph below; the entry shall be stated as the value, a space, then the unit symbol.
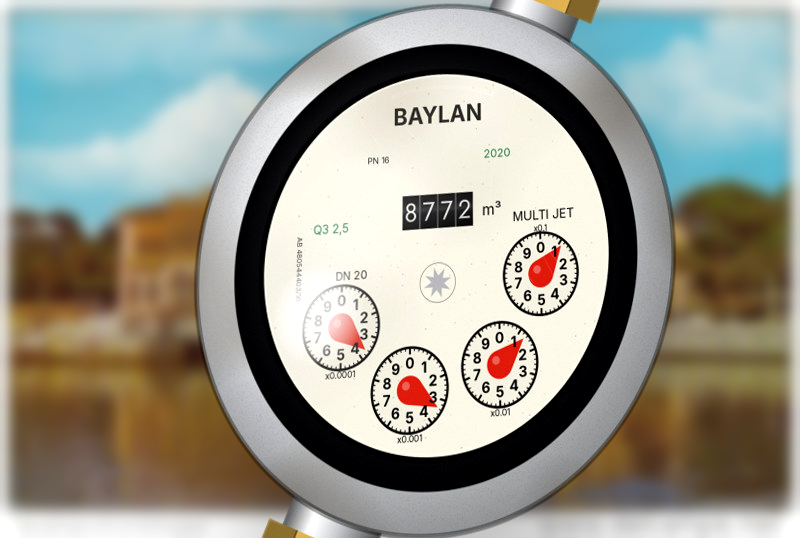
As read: 8772.1133 m³
